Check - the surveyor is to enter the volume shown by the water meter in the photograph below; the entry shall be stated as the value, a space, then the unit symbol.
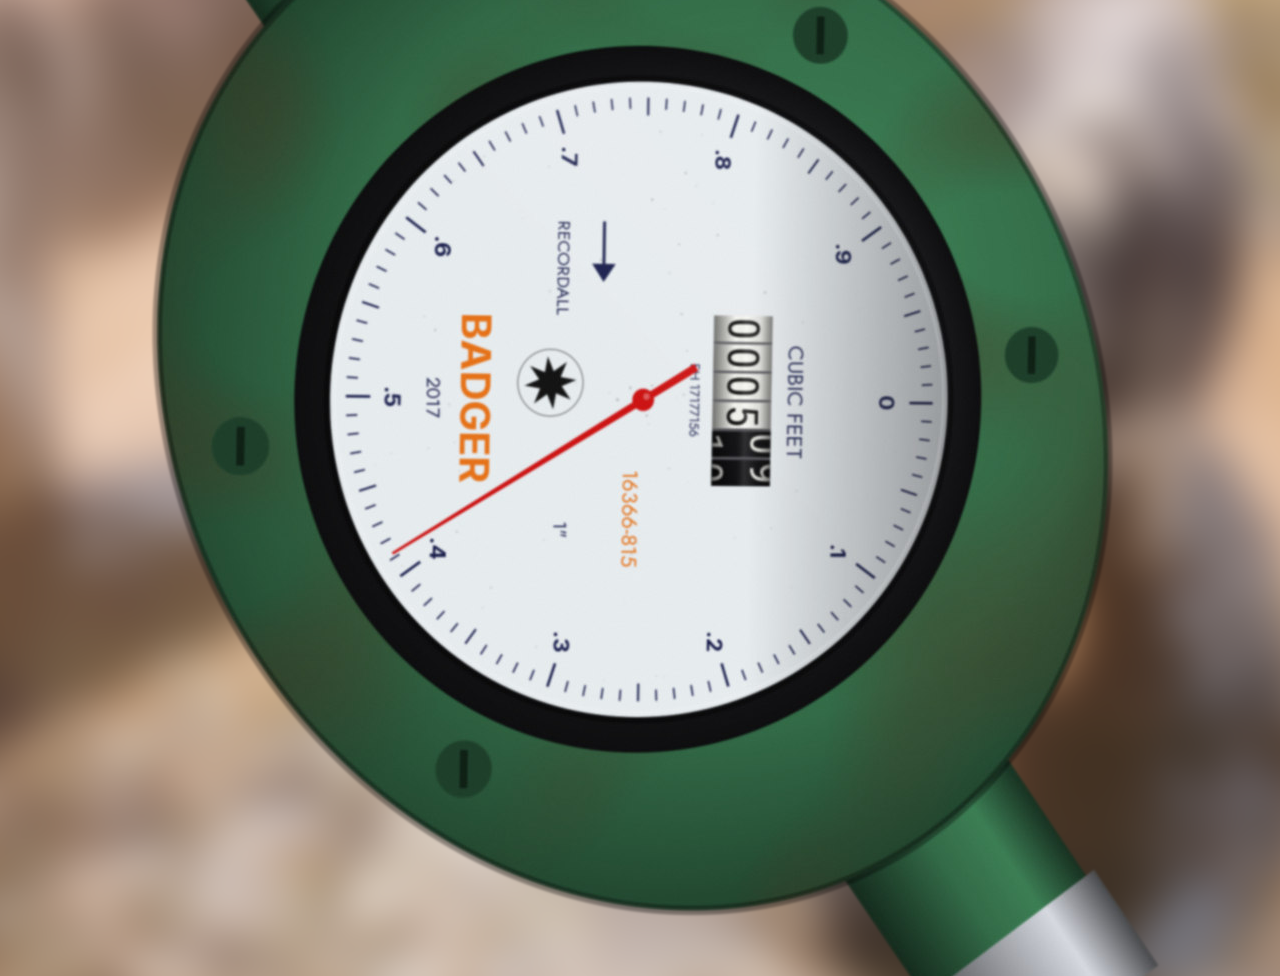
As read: 509.41 ft³
